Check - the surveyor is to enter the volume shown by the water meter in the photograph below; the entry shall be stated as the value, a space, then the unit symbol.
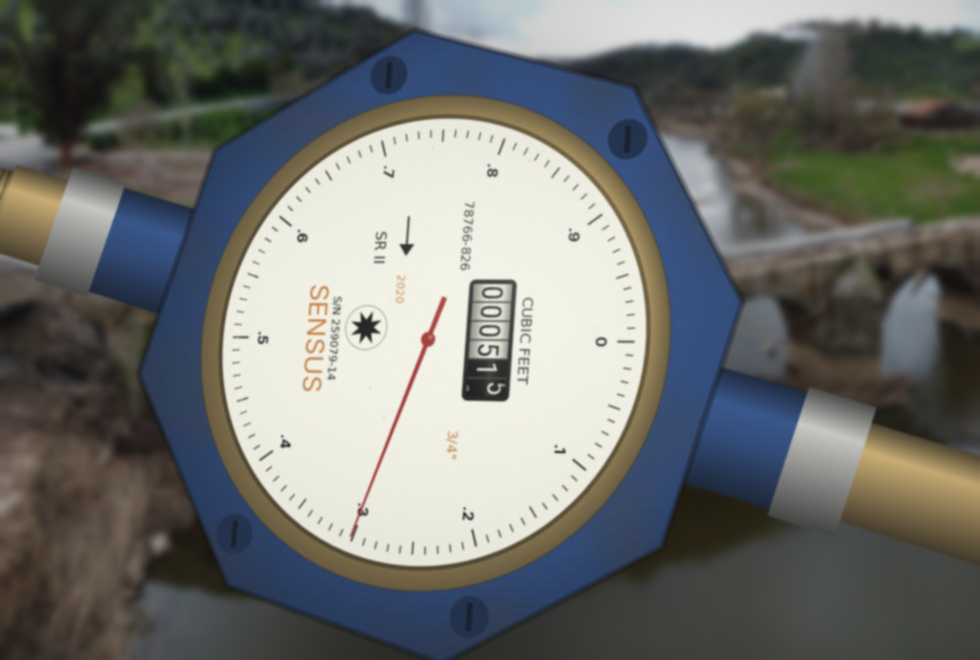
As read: 515.30 ft³
